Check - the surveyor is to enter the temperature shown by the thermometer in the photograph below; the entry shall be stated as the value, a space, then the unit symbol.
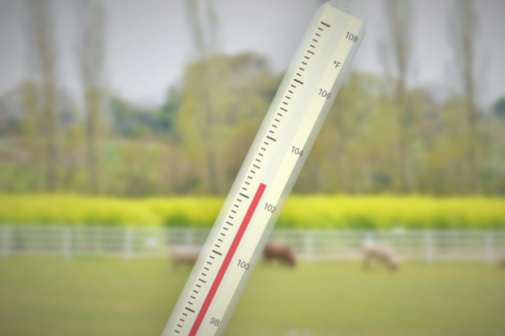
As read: 102.6 °F
